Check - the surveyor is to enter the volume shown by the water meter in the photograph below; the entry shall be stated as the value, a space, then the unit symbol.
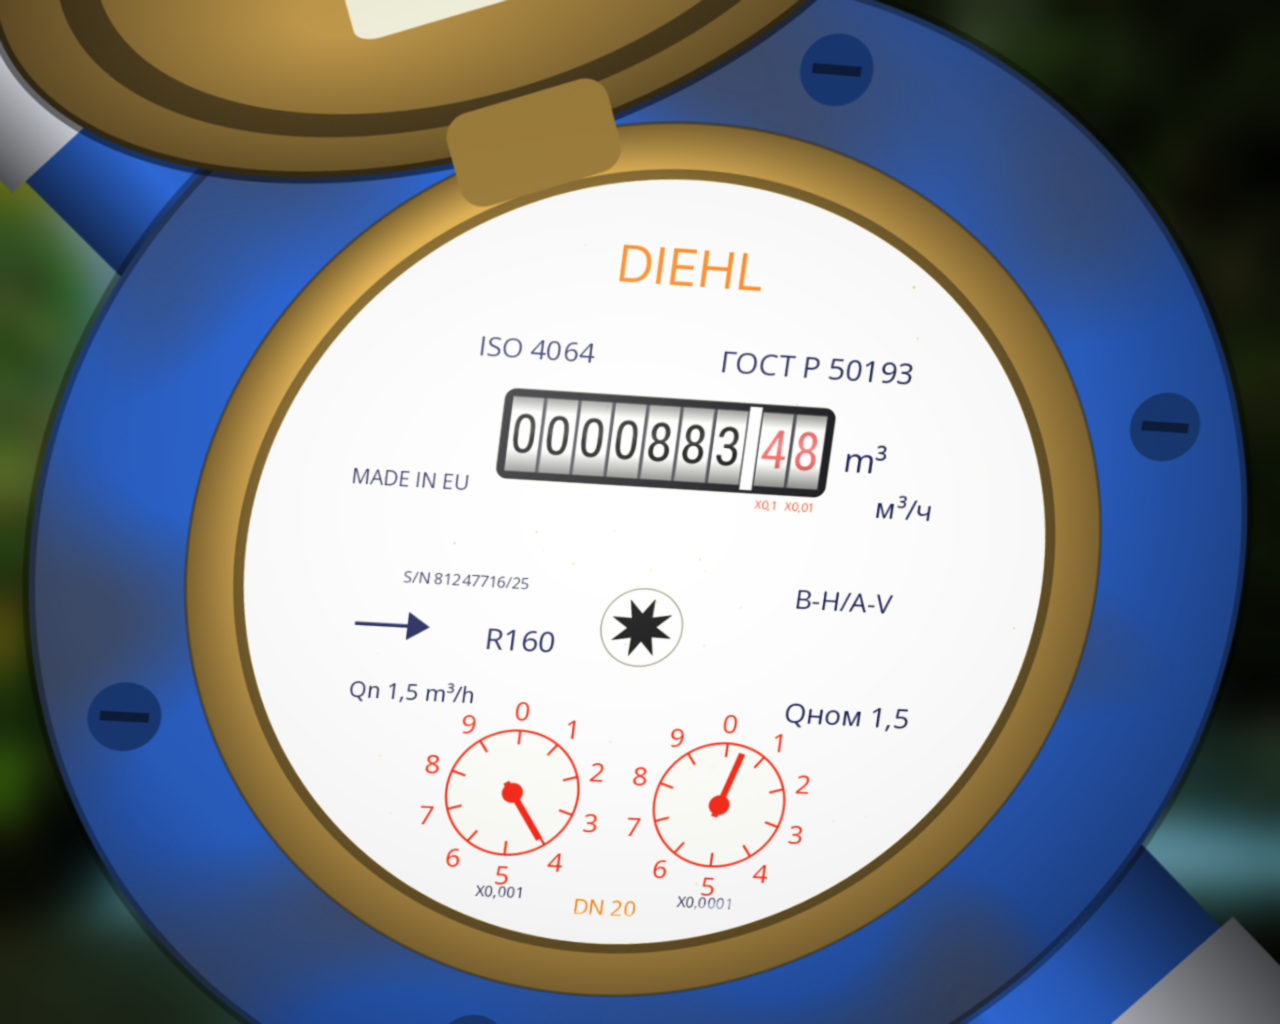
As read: 883.4840 m³
